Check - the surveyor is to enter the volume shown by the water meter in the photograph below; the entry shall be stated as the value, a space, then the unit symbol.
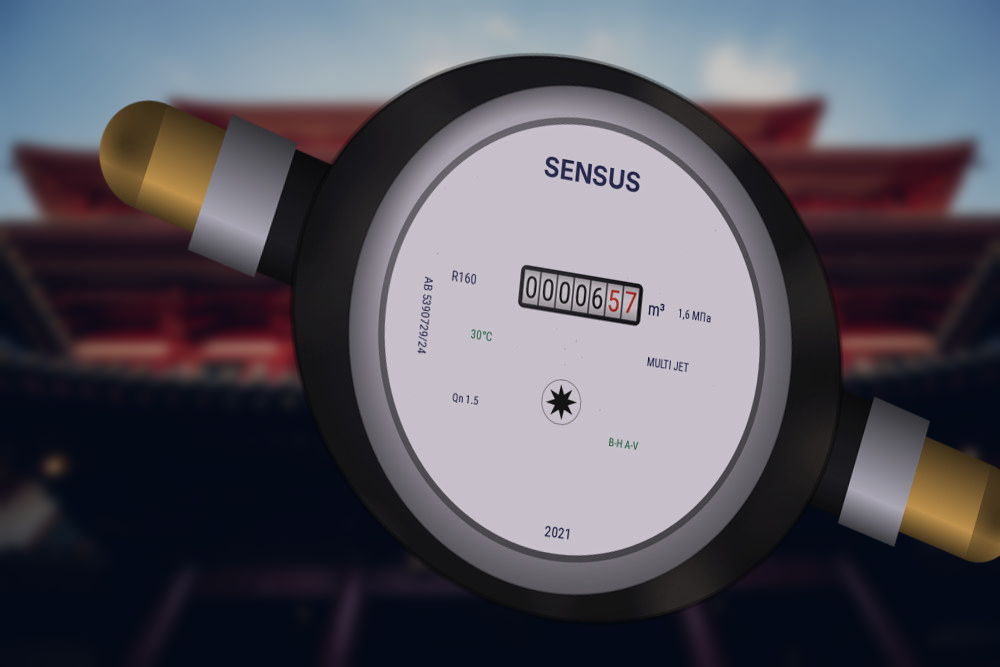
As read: 6.57 m³
